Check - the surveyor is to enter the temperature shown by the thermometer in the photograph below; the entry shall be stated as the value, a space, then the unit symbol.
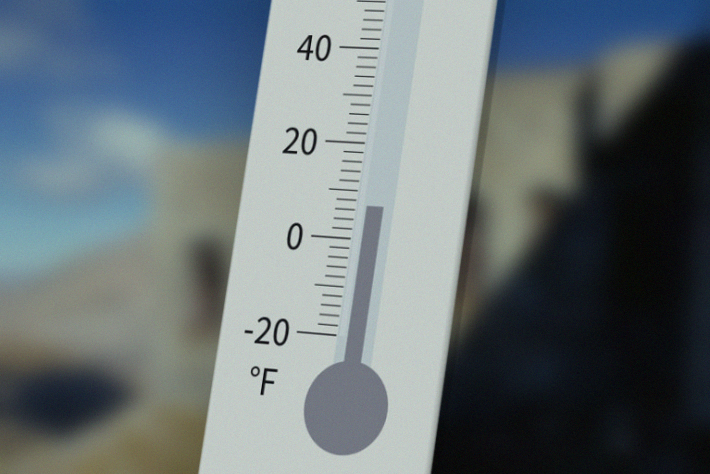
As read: 7 °F
